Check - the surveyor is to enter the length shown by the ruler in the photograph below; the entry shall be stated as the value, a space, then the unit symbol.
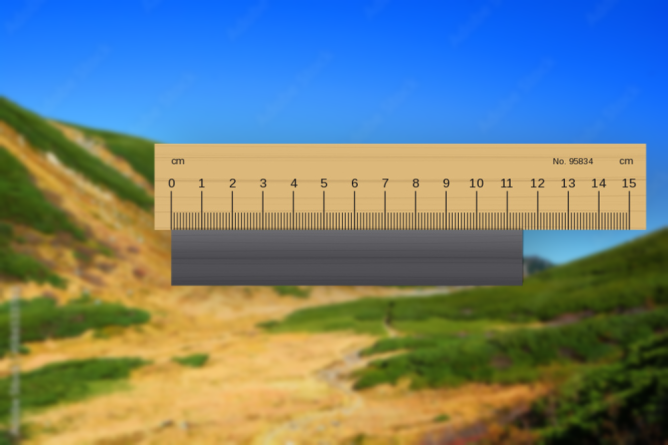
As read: 11.5 cm
